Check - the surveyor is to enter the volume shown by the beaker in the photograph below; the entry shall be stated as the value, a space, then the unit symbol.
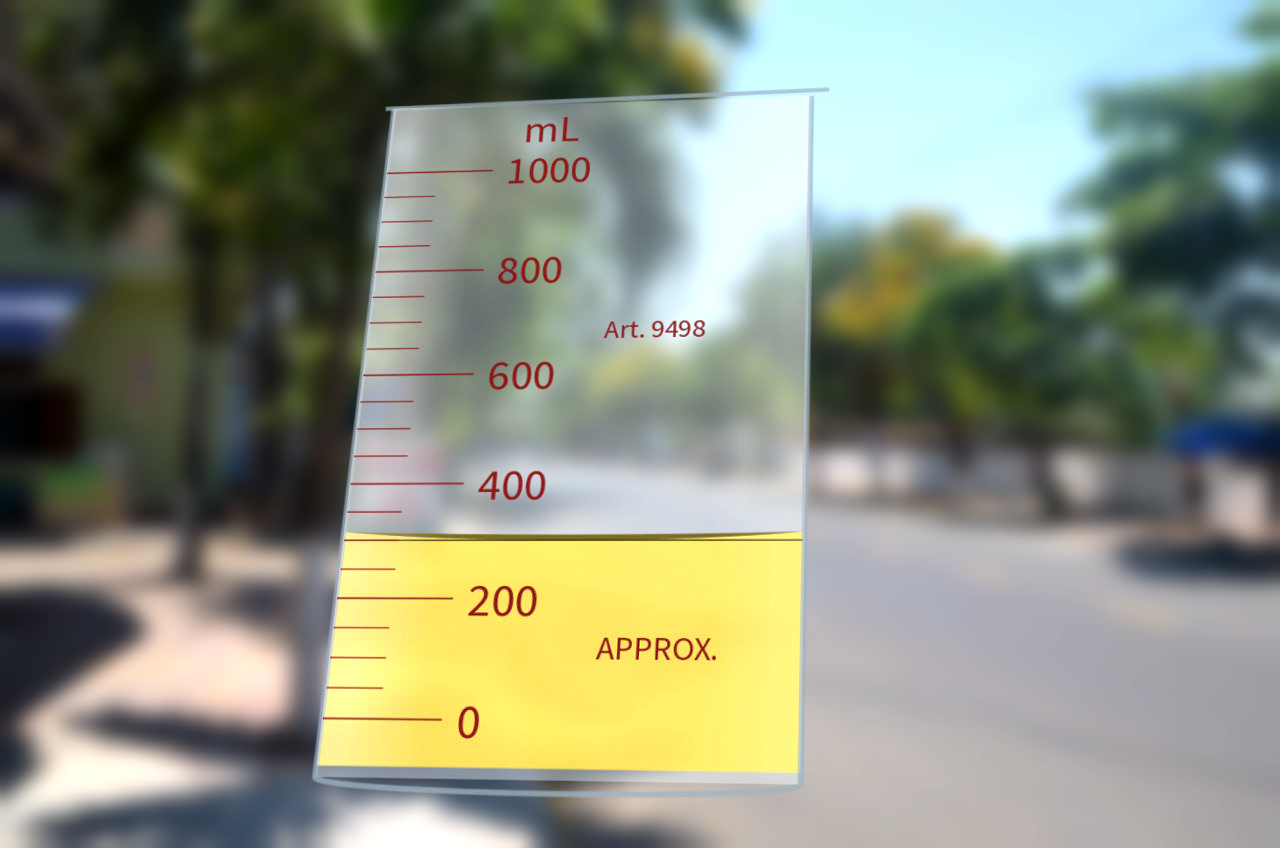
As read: 300 mL
